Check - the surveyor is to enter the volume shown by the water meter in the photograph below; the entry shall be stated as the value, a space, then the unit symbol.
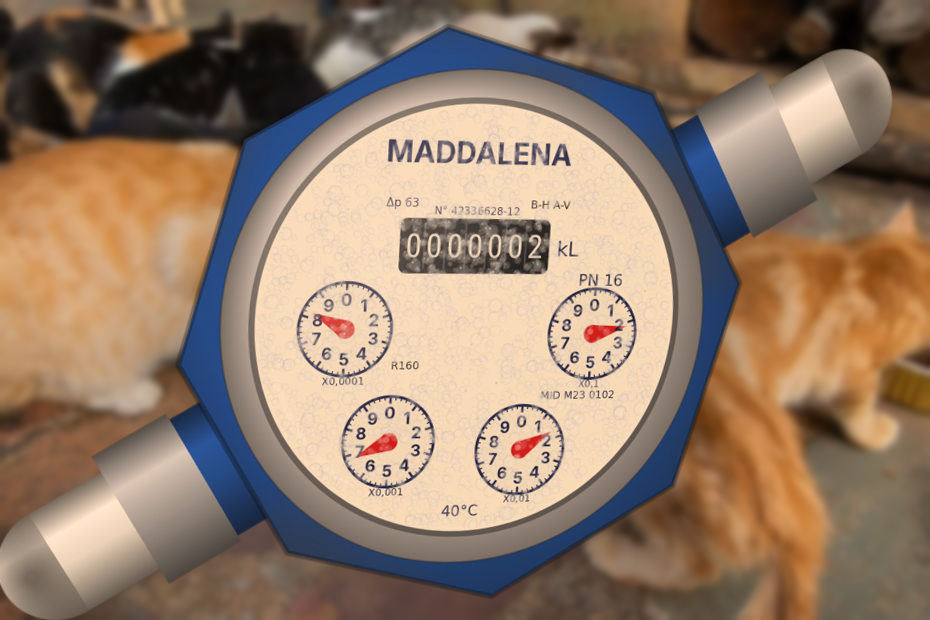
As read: 2.2168 kL
